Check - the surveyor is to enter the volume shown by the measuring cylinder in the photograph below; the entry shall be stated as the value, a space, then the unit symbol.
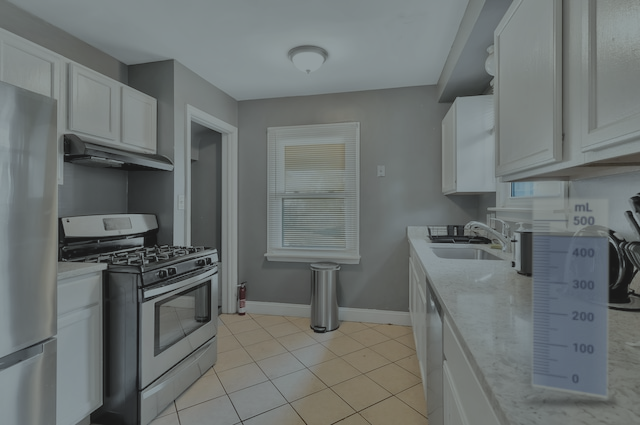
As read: 450 mL
